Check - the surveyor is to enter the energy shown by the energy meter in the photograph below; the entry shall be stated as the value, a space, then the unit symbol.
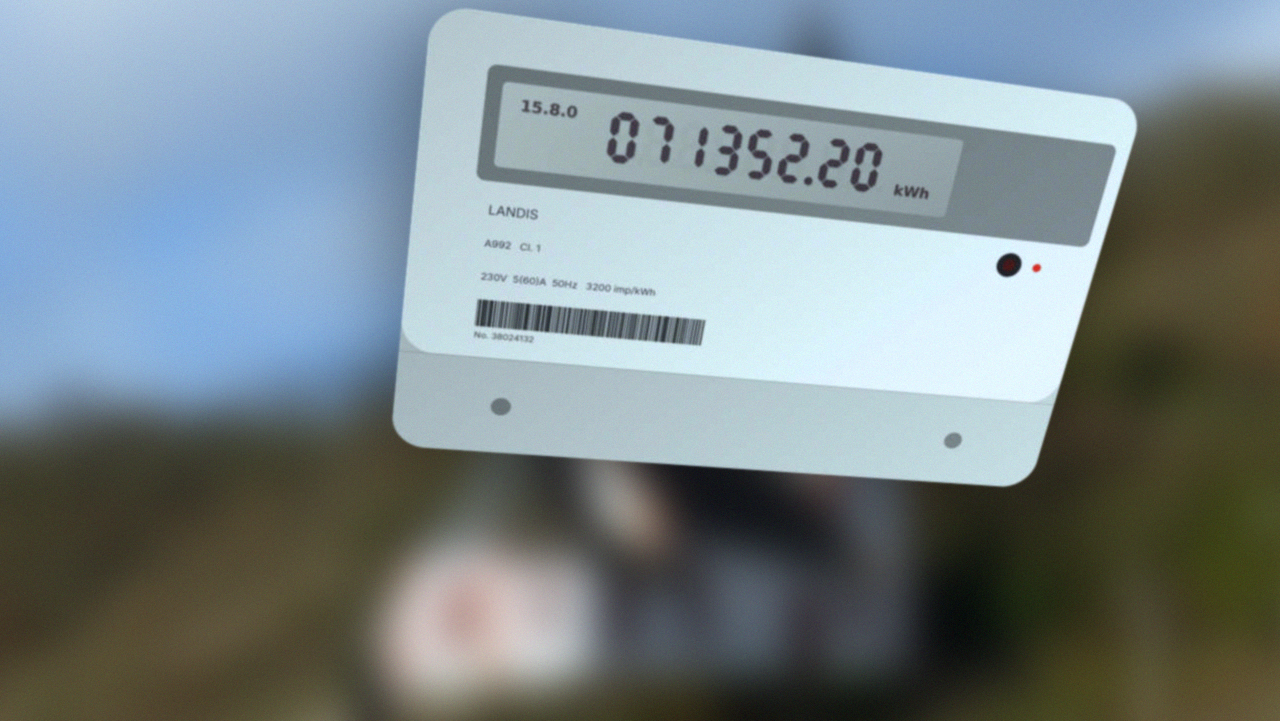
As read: 71352.20 kWh
